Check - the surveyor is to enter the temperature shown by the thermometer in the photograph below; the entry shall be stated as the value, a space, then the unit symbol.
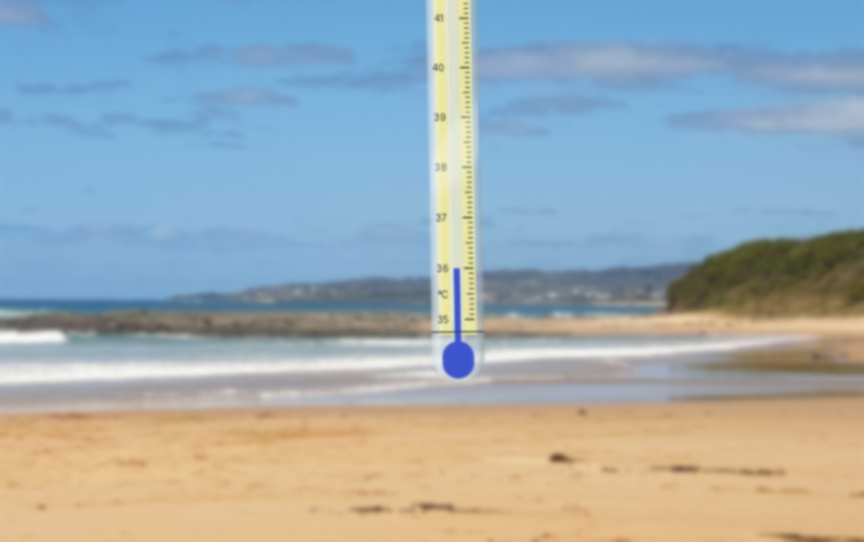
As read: 36 °C
